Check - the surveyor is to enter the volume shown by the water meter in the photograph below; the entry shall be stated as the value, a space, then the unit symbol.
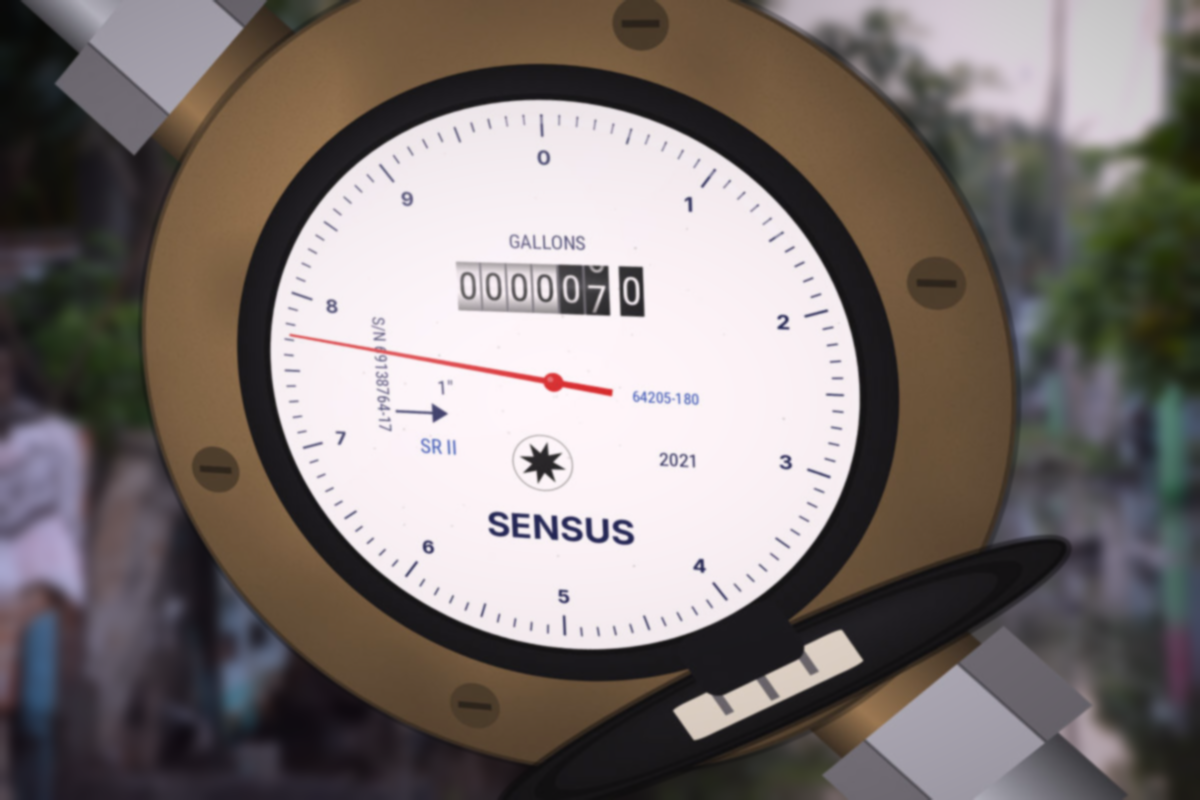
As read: 67.7 gal
